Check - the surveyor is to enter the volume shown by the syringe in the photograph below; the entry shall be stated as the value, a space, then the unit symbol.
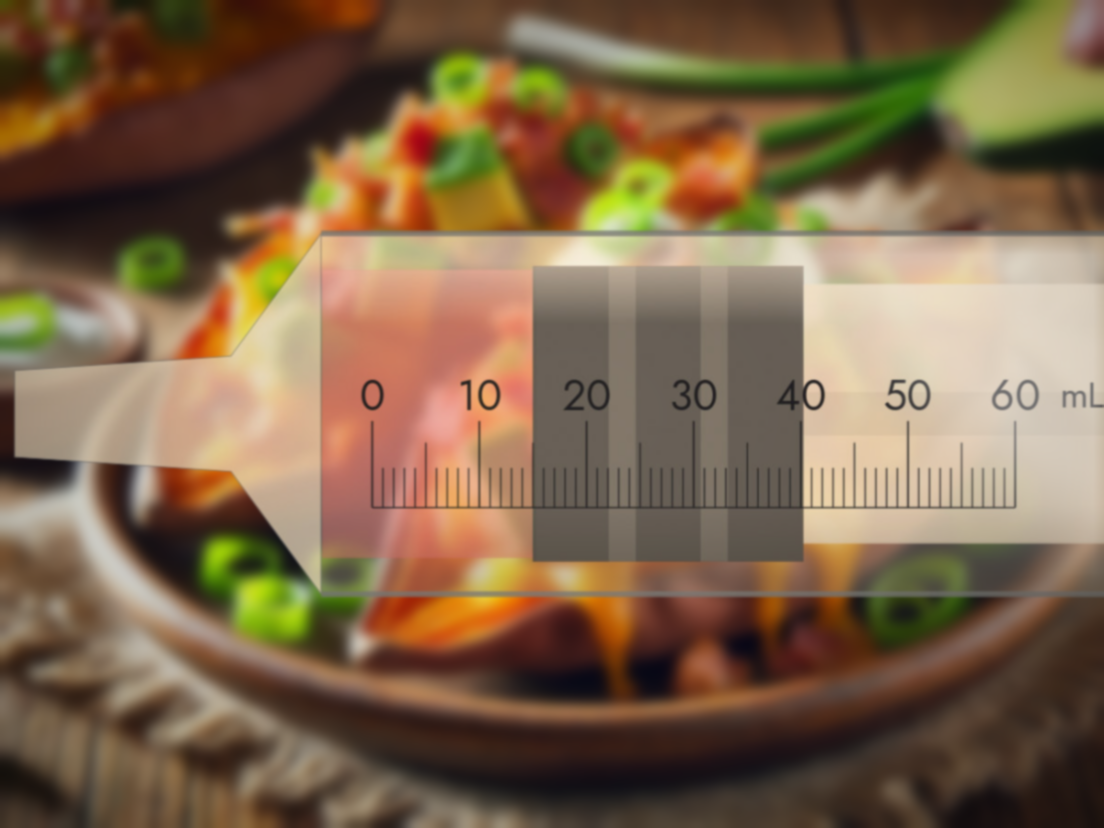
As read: 15 mL
